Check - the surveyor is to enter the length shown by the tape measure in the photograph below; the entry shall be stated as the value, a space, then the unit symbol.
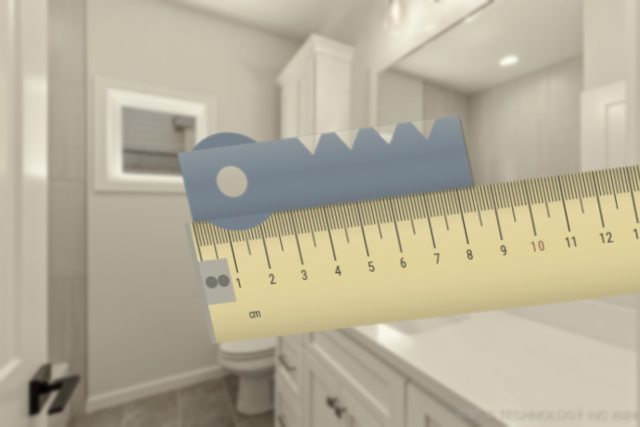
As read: 8.5 cm
